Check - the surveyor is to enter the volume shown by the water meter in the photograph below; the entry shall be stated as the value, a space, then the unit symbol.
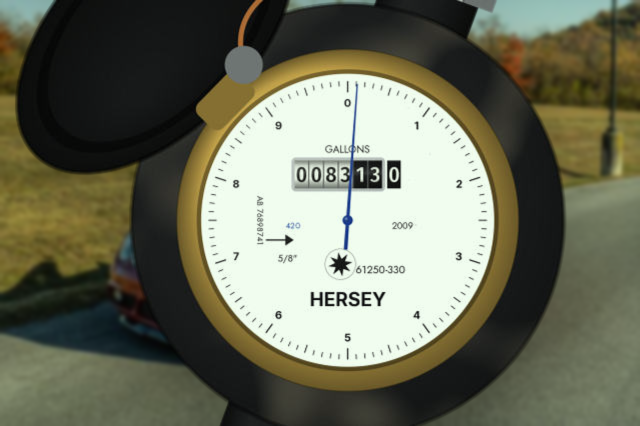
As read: 83130.1 gal
